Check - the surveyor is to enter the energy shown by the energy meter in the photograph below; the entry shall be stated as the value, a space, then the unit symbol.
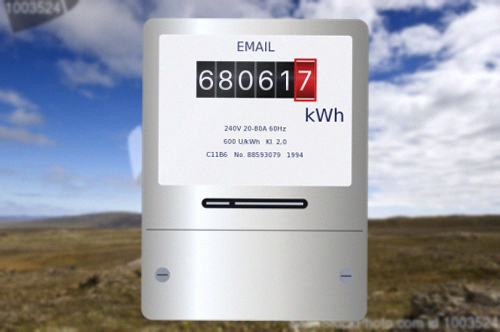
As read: 68061.7 kWh
